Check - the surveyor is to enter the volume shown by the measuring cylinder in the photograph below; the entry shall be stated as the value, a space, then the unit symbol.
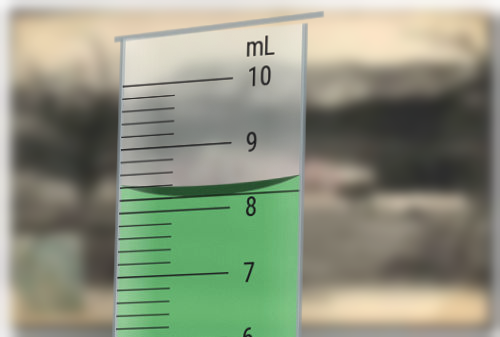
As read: 8.2 mL
